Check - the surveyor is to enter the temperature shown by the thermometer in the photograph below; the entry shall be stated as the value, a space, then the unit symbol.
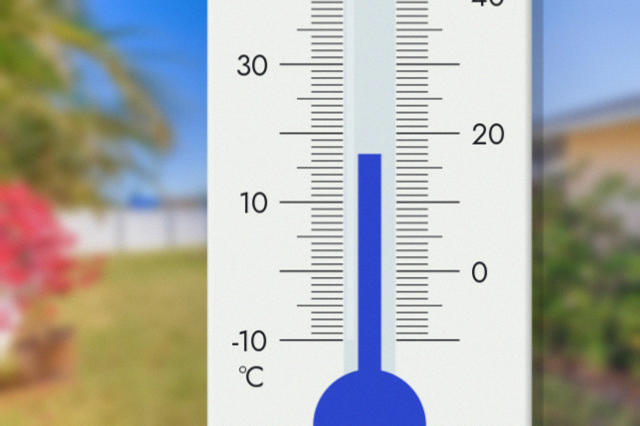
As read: 17 °C
